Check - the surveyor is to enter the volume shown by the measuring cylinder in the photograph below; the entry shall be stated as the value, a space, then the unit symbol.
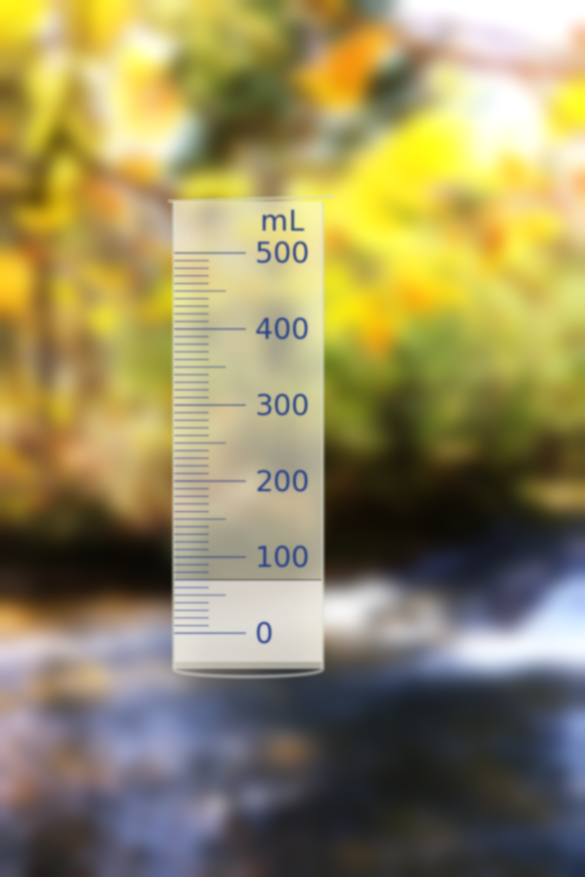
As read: 70 mL
